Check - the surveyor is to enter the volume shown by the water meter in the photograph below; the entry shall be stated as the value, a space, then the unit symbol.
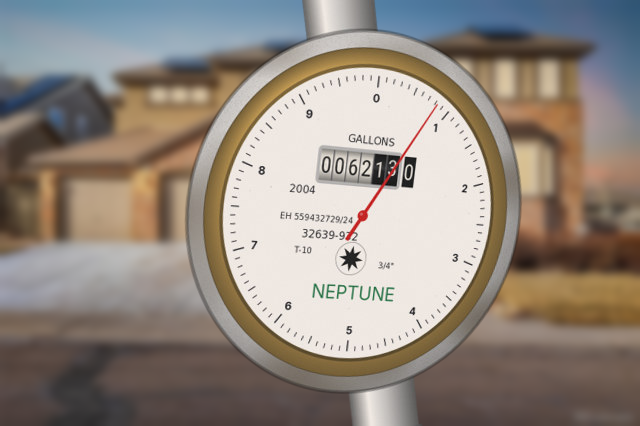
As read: 62130.8 gal
